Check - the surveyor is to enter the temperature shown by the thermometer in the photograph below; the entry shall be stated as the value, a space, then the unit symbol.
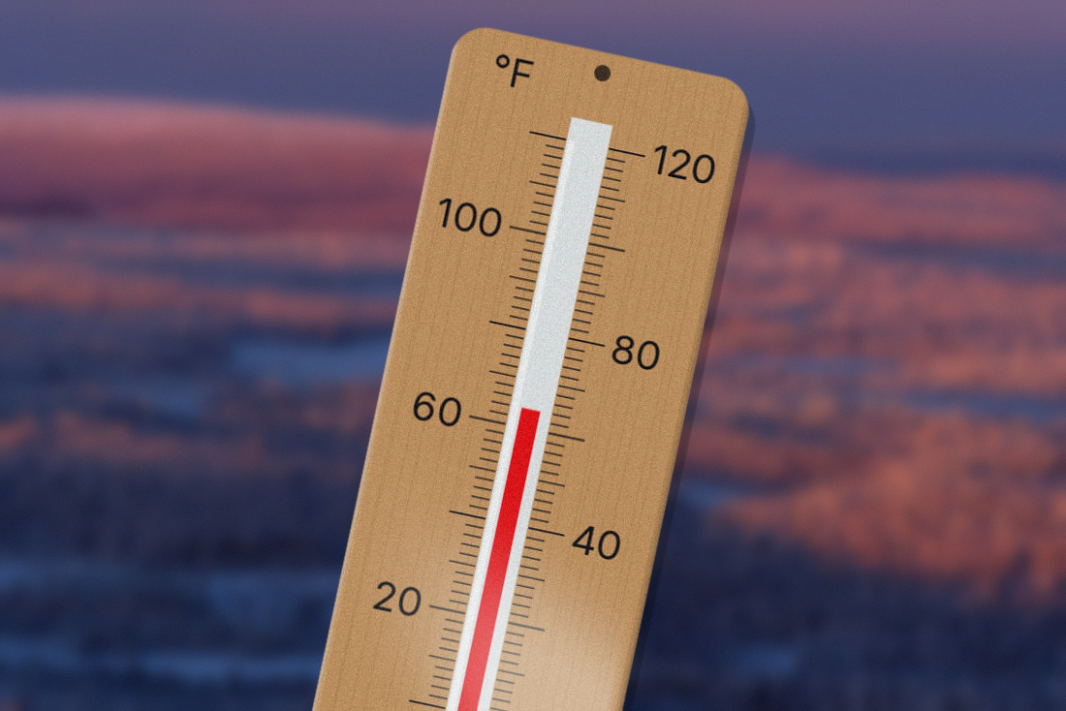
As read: 64 °F
